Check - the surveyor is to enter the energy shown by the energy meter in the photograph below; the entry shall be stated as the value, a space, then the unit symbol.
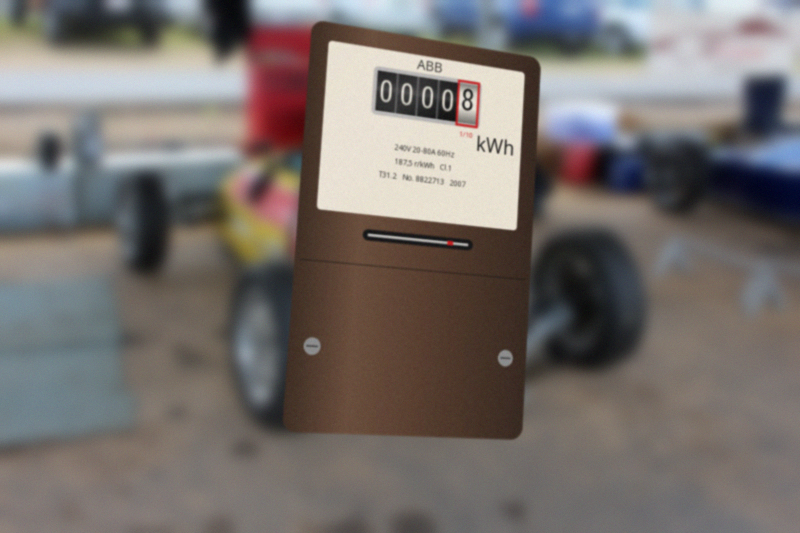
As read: 0.8 kWh
